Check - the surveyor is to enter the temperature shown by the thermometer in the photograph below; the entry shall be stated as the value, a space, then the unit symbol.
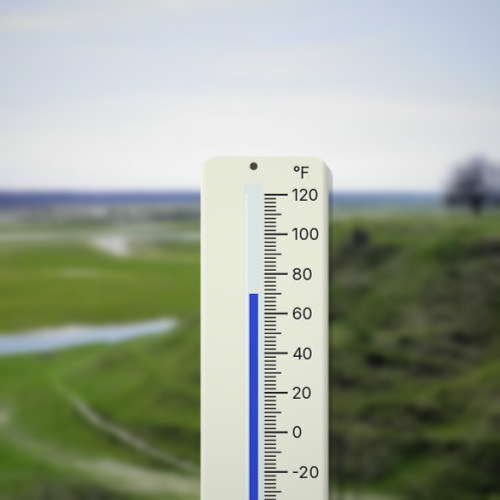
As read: 70 °F
